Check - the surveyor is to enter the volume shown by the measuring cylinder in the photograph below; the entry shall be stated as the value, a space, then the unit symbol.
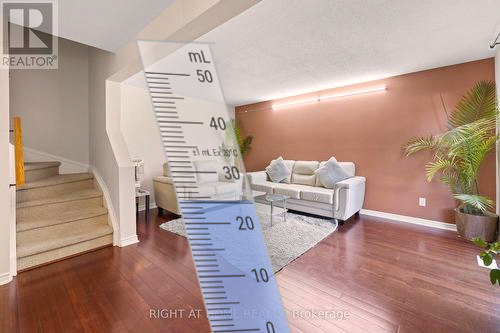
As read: 24 mL
